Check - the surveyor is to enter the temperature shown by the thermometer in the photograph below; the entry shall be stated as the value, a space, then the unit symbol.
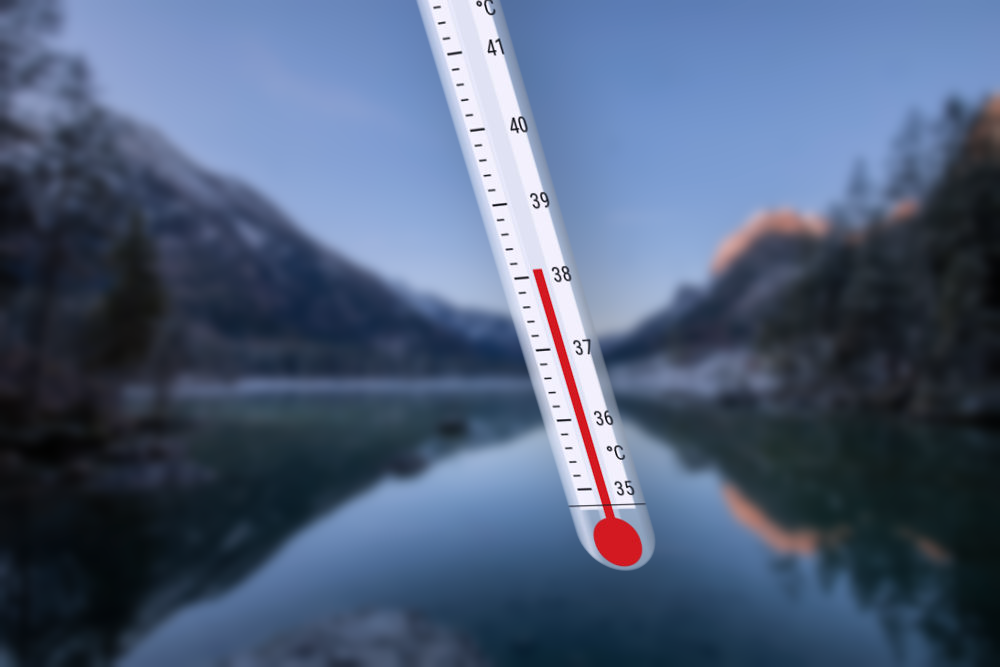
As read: 38.1 °C
